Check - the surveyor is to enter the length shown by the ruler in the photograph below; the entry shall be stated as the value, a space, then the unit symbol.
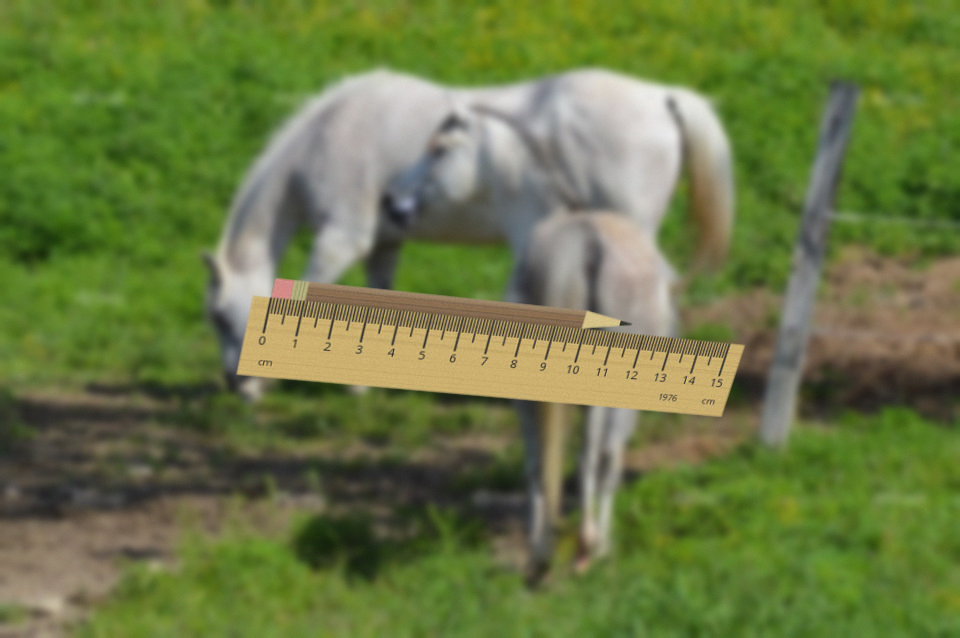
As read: 11.5 cm
